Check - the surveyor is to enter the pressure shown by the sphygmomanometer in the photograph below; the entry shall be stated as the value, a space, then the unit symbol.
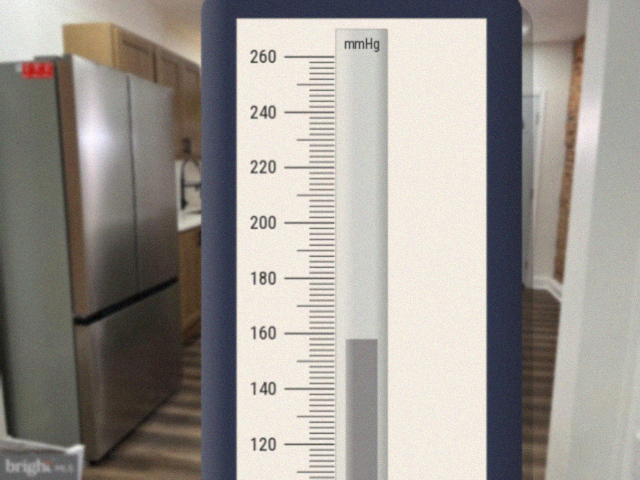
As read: 158 mmHg
